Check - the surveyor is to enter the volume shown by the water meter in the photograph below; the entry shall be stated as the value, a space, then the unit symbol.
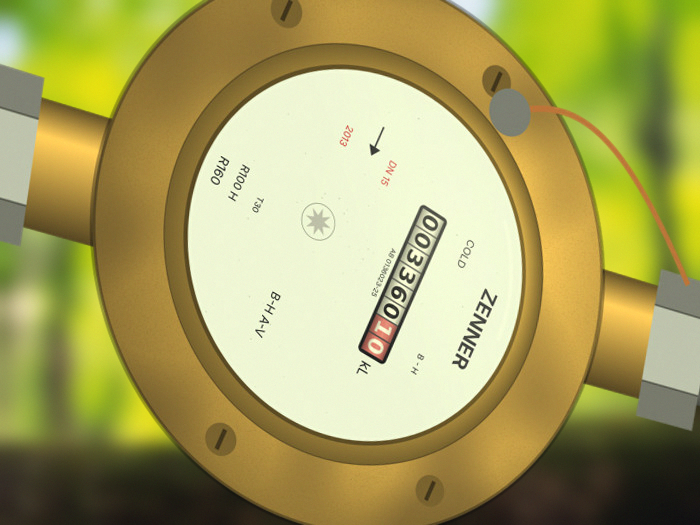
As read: 3360.10 kL
